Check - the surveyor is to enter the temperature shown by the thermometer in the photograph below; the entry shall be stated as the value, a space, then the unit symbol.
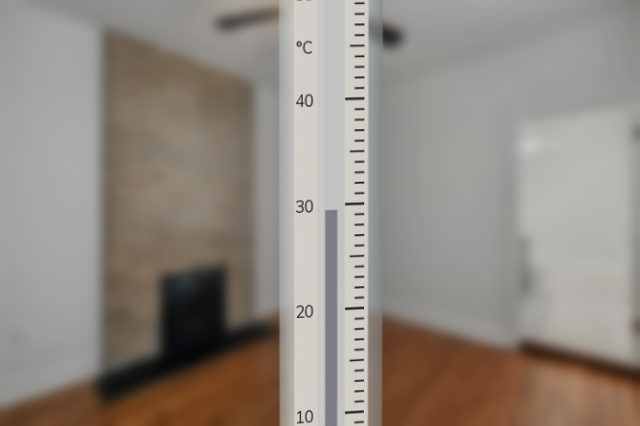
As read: 29.5 °C
